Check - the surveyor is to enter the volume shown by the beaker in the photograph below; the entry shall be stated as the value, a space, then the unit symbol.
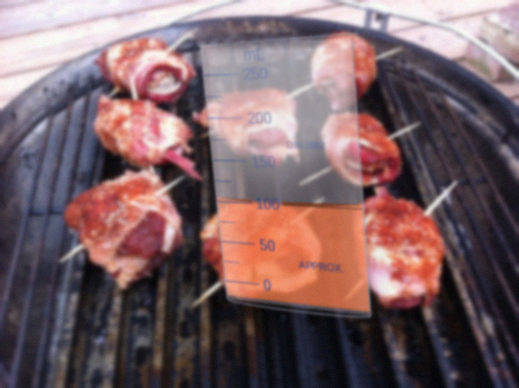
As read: 100 mL
